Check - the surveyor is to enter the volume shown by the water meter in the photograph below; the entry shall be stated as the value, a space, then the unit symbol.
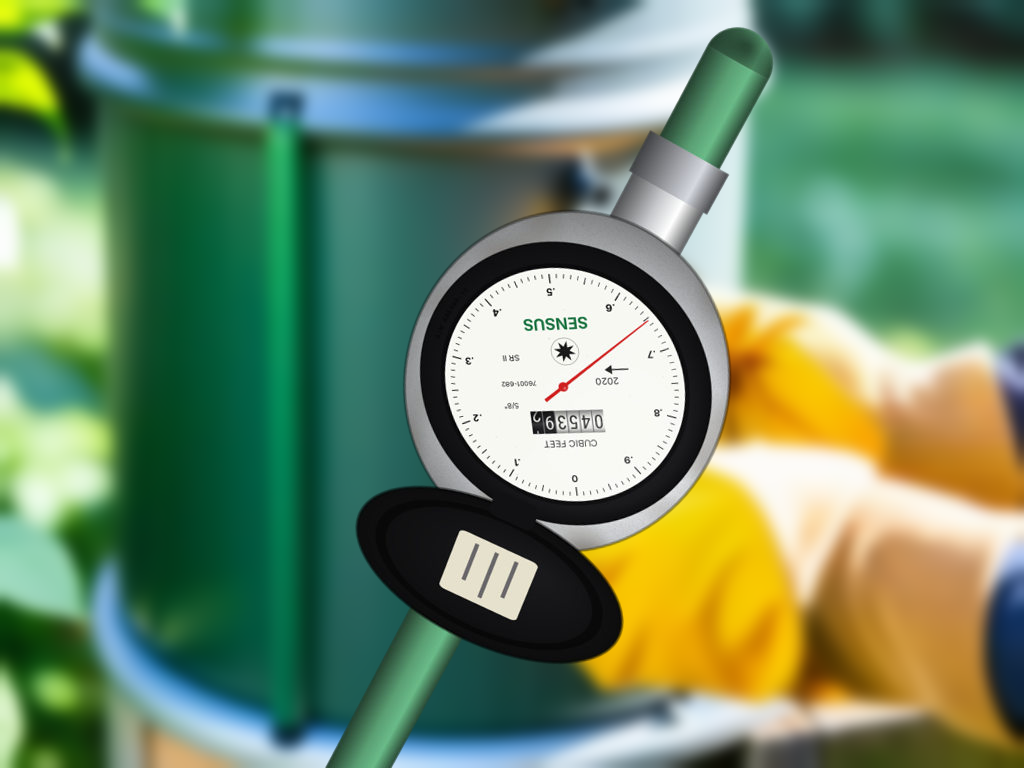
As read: 45391.65 ft³
